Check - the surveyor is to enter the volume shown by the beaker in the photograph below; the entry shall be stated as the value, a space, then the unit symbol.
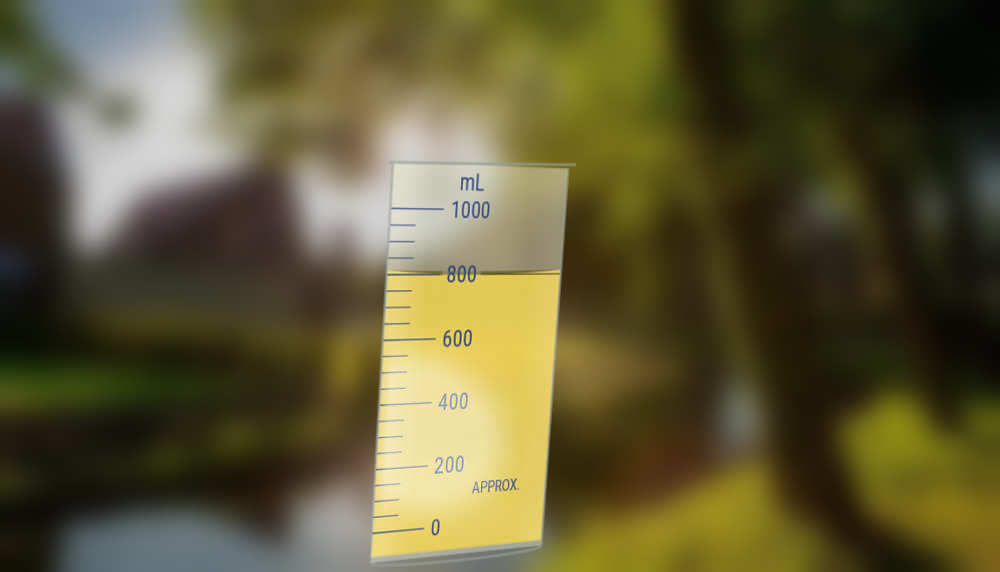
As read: 800 mL
